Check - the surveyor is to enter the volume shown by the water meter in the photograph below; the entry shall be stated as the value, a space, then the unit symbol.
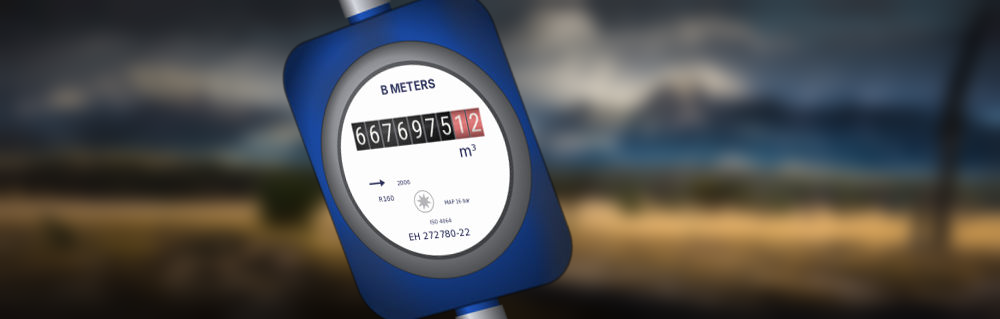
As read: 6676975.12 m³
